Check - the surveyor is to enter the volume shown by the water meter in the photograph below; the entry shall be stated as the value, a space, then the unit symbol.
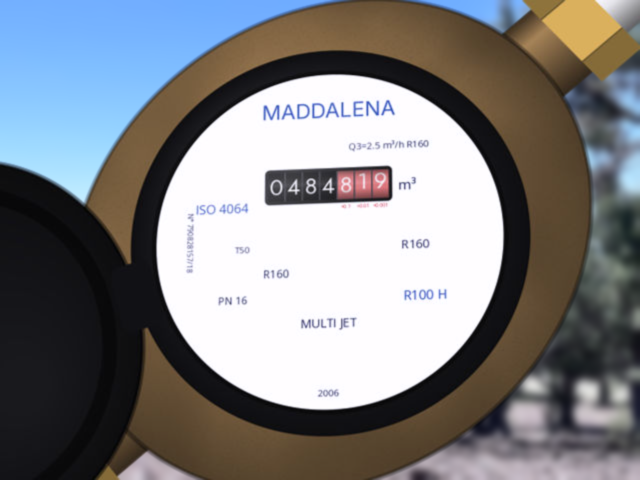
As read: 484.819 m³
